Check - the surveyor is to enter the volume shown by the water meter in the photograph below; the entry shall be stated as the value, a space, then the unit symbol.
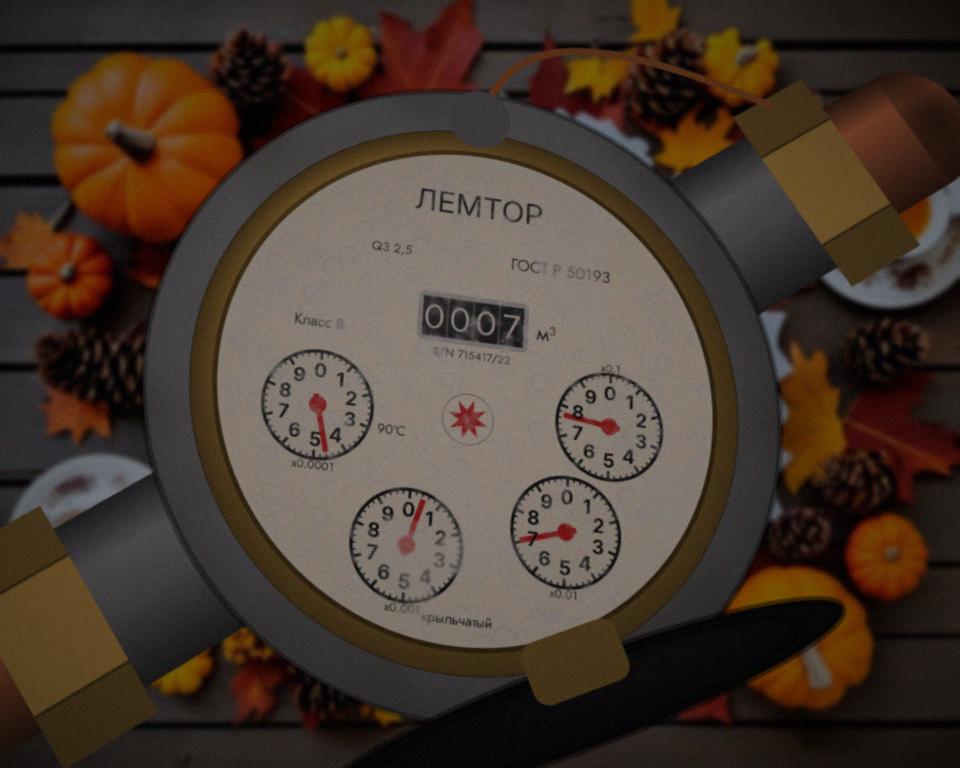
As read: 7.7704 m³
